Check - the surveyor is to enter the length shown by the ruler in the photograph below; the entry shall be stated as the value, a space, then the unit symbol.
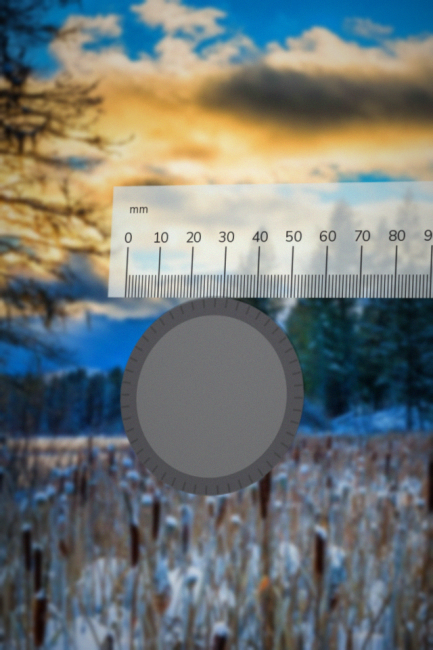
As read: 55 mm
